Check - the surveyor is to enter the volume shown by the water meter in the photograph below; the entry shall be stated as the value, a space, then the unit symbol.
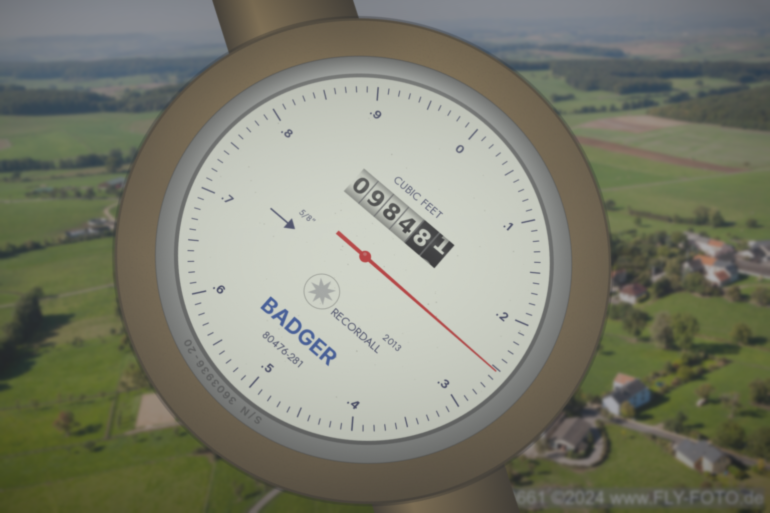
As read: 98481.25 ft³
